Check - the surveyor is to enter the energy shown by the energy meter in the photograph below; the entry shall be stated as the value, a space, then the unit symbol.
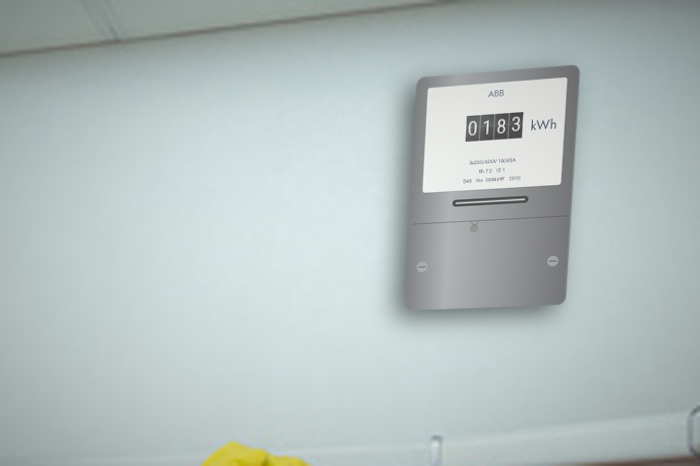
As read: 183 kWh
